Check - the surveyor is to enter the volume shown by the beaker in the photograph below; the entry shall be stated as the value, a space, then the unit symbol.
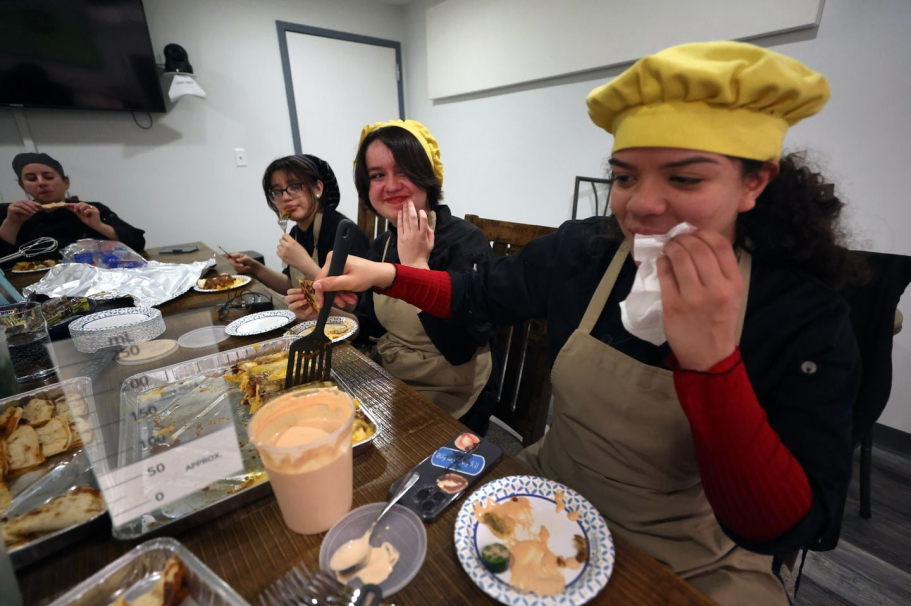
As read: 75 mL
